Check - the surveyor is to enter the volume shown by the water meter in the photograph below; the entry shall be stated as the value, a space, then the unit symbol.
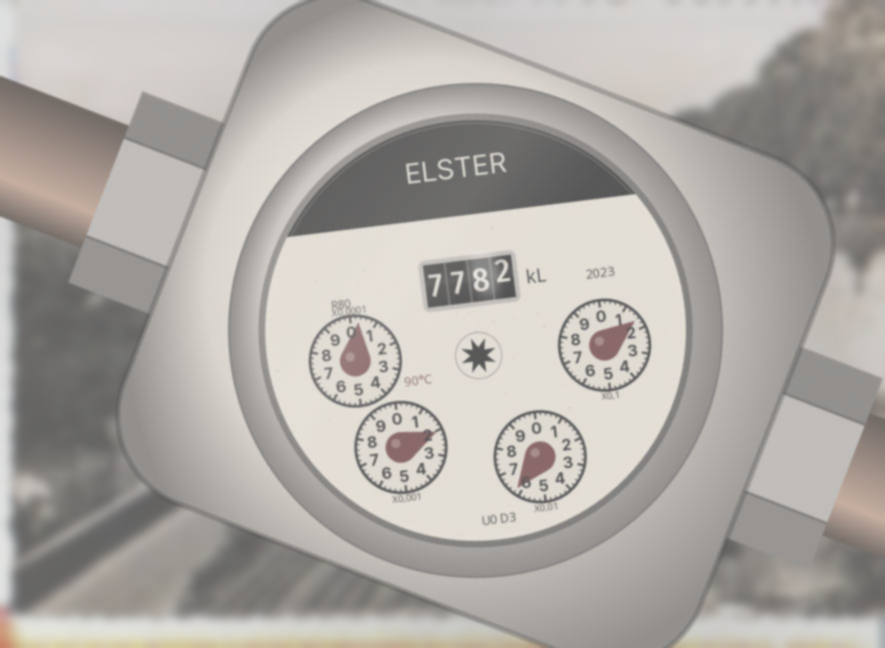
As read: 7782.1620 kL
